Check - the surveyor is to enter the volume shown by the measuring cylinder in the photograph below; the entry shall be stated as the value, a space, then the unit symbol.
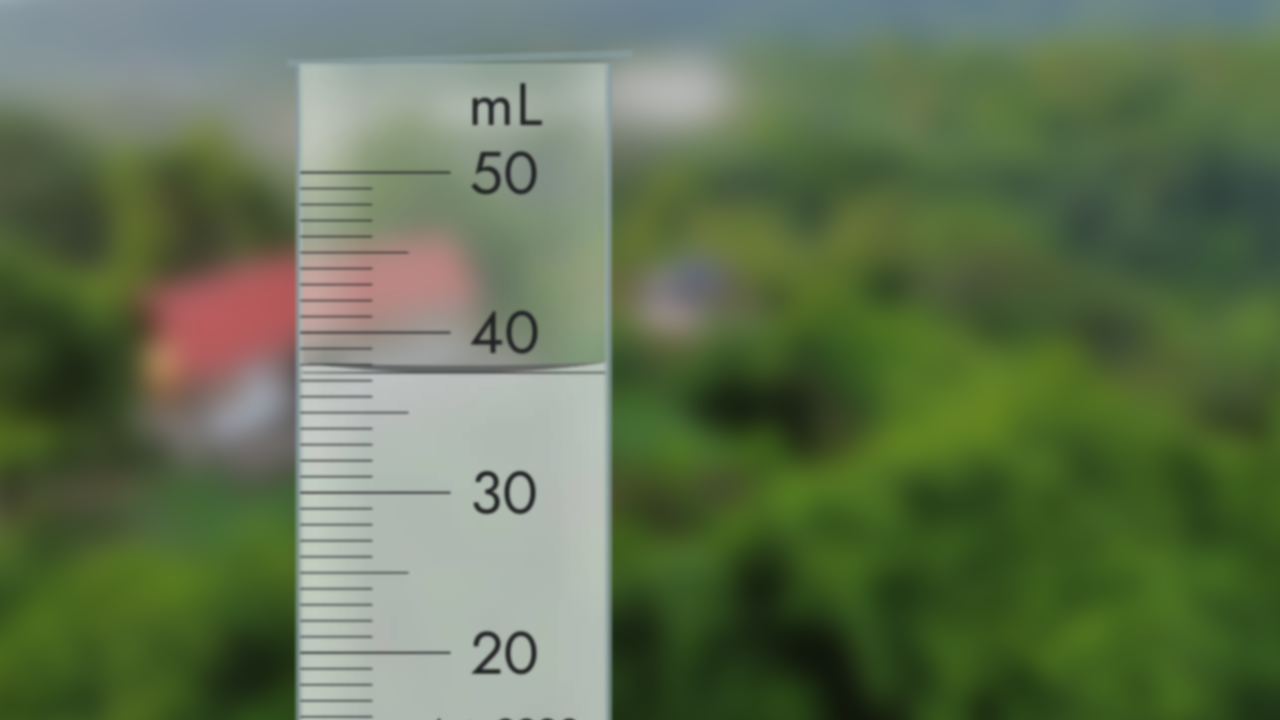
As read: 37.5 mL
